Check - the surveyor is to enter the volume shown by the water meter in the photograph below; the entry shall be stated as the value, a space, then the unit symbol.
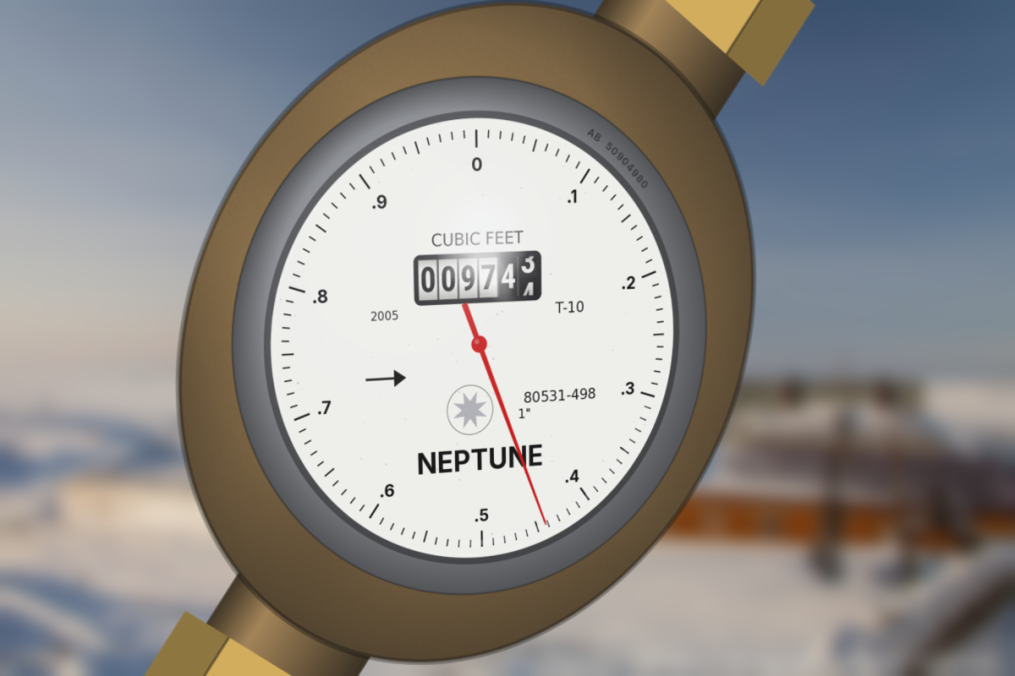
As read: 9743.44 ft³
